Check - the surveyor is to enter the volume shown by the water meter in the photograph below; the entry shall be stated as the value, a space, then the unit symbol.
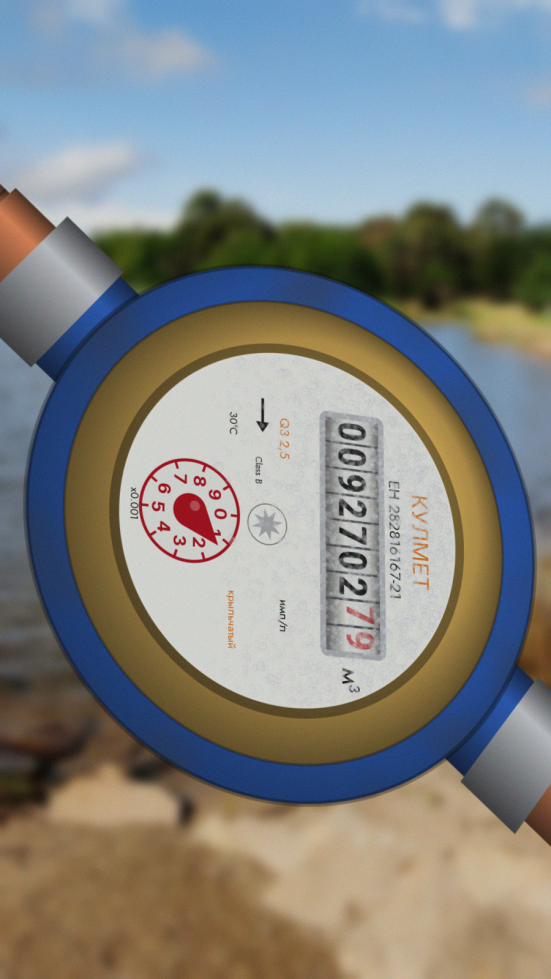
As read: 92702.791 m³
